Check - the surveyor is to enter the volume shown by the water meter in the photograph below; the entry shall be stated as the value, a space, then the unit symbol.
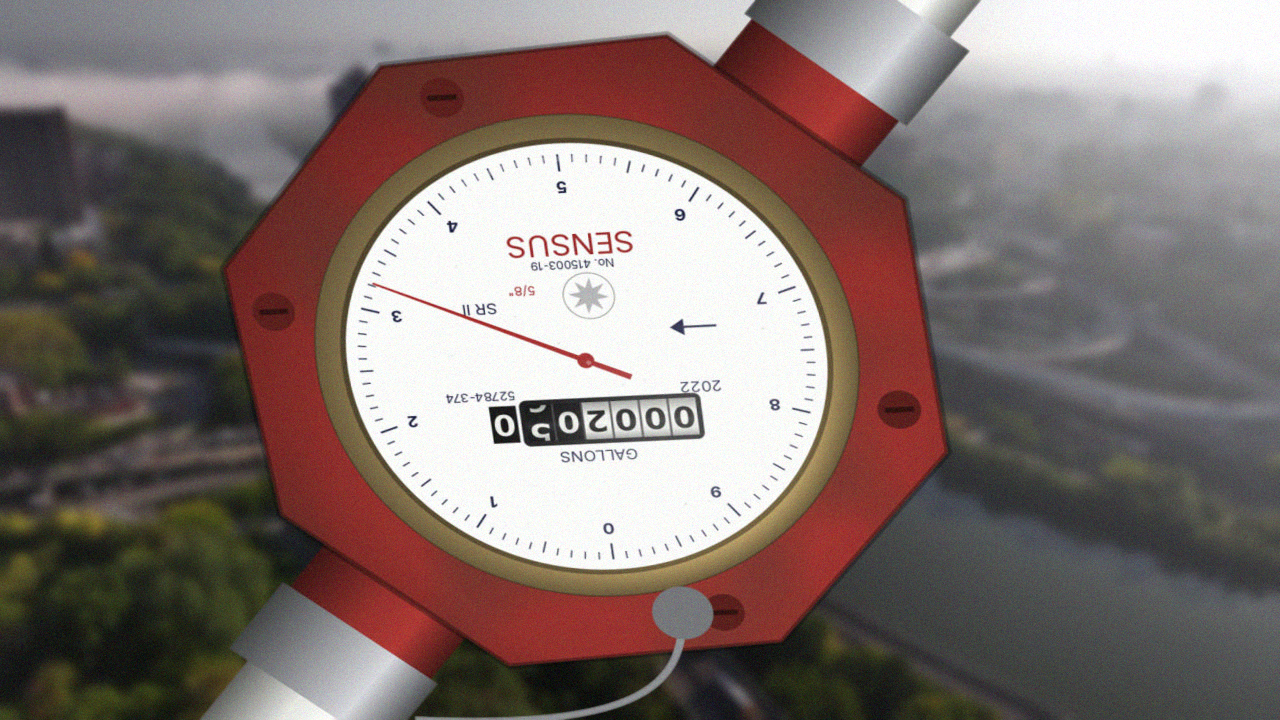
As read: 2053.2 gal
